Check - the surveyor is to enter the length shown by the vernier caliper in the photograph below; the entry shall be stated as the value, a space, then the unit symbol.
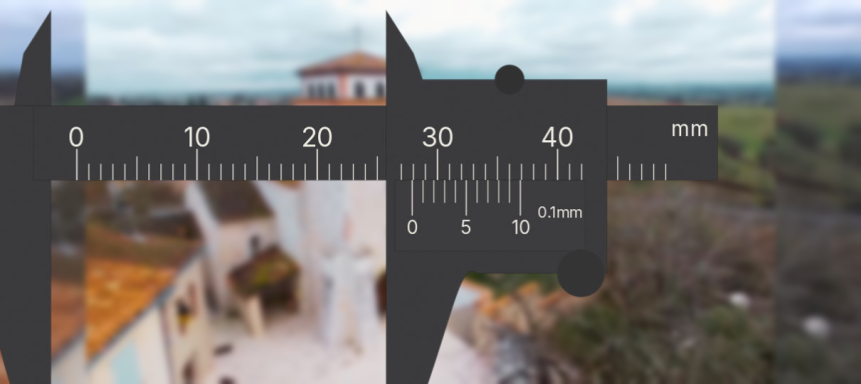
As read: 27.9 mm
